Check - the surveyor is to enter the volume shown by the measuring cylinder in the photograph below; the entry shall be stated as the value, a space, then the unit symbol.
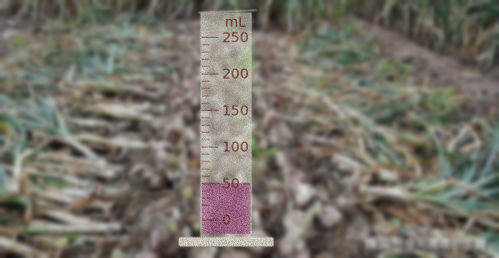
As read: 50 mL
